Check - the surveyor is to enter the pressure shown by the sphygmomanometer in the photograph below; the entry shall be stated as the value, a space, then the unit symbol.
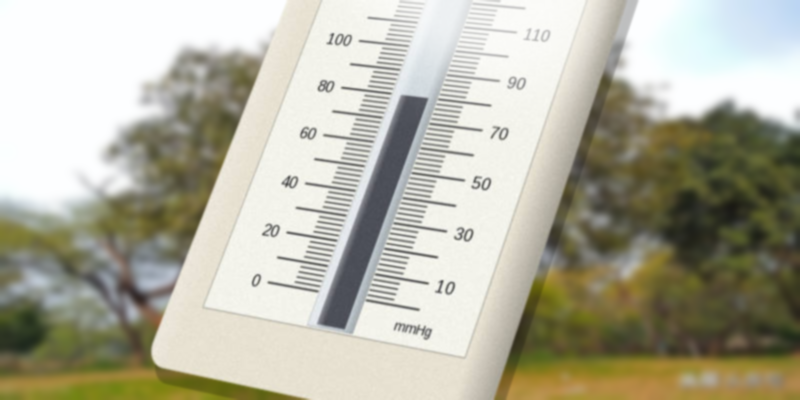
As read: 80 mmHg
